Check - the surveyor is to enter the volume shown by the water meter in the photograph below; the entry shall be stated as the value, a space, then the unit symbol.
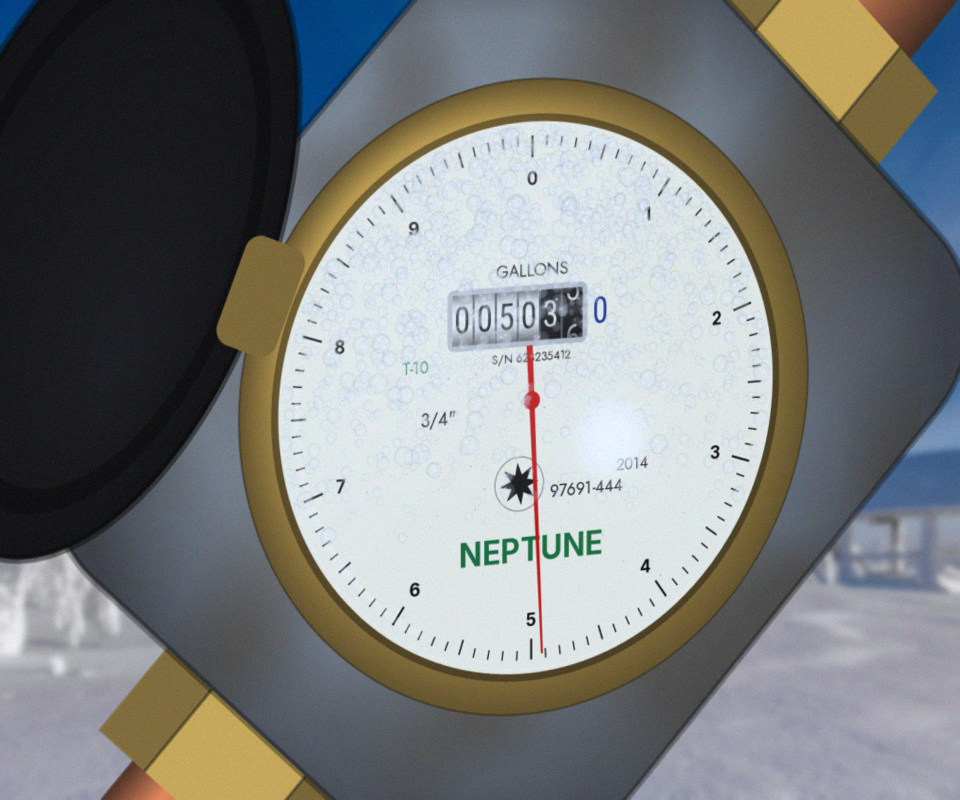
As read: 50354.9 gal
